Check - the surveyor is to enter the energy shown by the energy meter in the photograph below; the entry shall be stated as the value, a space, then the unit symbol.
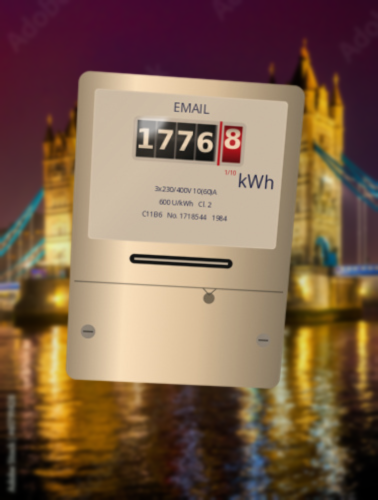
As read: 1776.8 kWh
